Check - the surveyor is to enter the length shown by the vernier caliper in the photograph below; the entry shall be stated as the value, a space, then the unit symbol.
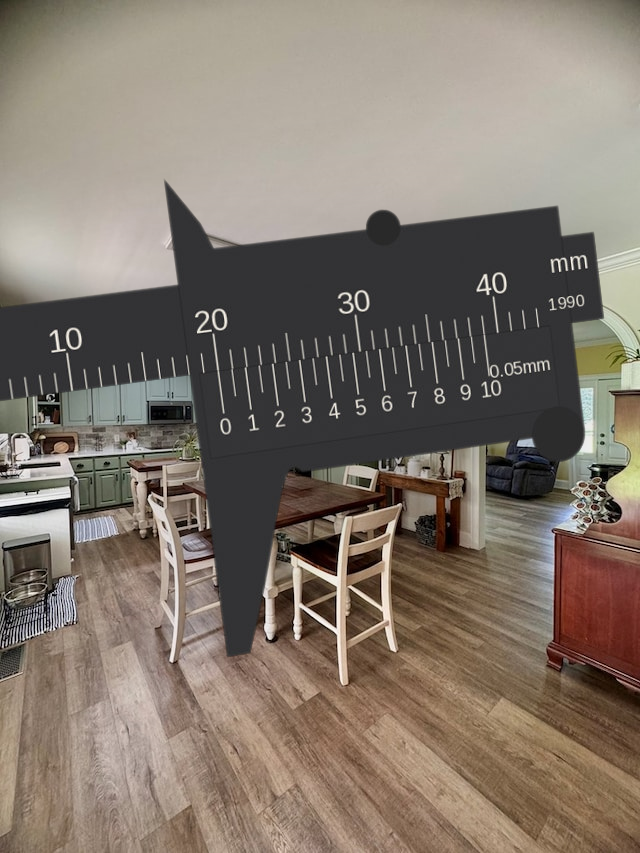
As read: 20.0 mm
